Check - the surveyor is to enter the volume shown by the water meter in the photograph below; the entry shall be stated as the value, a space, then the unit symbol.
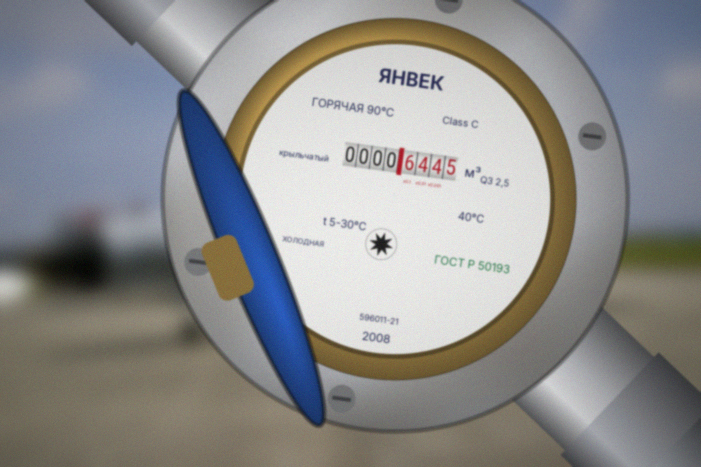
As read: 0.6445 m³
